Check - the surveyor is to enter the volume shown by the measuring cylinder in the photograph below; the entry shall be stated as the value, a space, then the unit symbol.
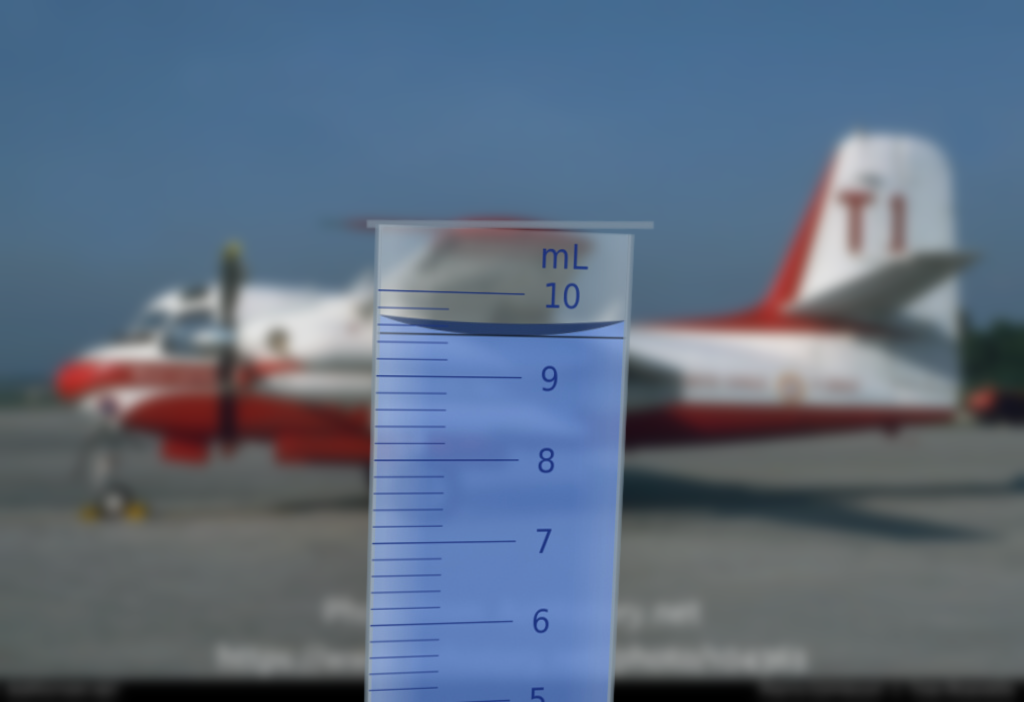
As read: 9.5 mL
